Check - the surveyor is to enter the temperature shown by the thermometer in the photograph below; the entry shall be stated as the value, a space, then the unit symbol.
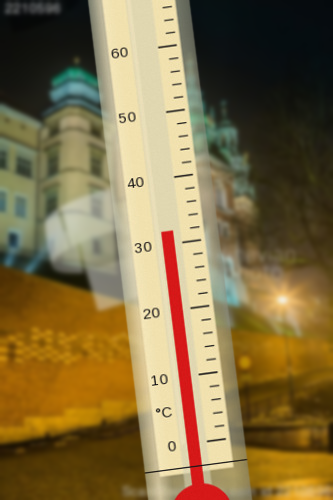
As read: 32 °C
